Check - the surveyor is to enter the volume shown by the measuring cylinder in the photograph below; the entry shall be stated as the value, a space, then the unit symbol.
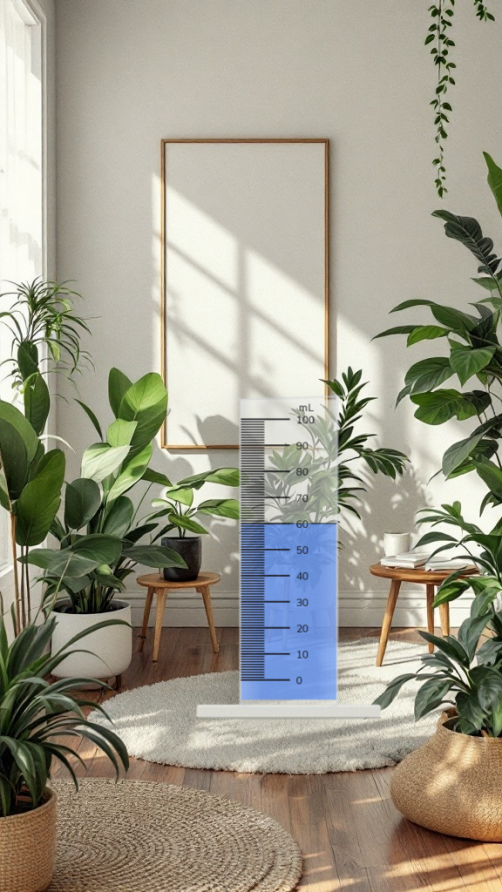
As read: 60 mL
